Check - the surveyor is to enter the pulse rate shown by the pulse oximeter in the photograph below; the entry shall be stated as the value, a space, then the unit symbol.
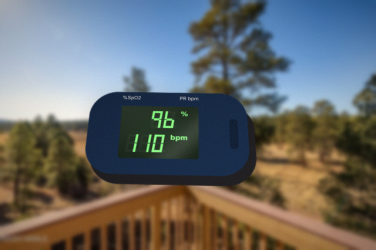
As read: 110 bpm
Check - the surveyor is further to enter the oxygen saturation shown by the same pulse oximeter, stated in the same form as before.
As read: 96 %
